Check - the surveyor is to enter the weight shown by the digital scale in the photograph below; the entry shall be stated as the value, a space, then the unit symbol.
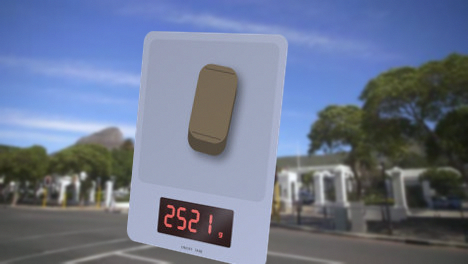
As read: 2521 g
